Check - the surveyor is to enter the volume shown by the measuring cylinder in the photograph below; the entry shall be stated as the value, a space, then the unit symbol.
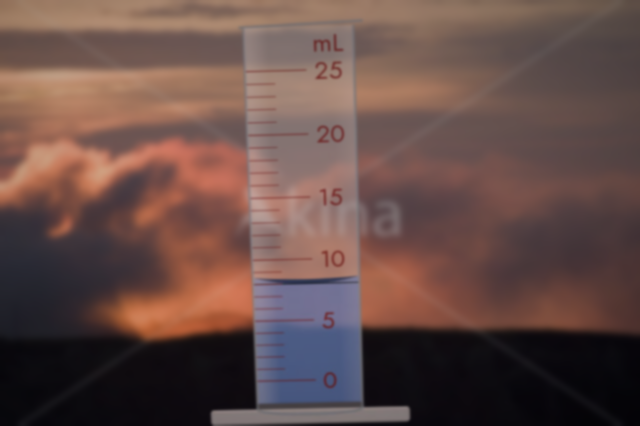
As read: 8 mL
